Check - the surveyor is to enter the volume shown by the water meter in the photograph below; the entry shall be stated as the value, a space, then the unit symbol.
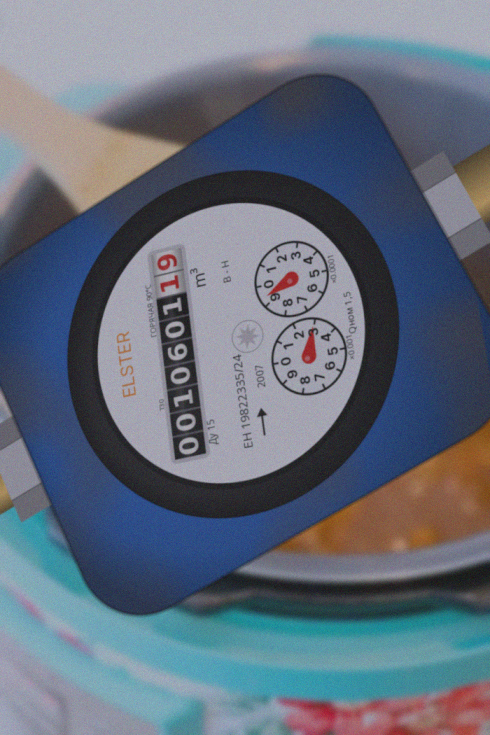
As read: 10601.1929 m³
